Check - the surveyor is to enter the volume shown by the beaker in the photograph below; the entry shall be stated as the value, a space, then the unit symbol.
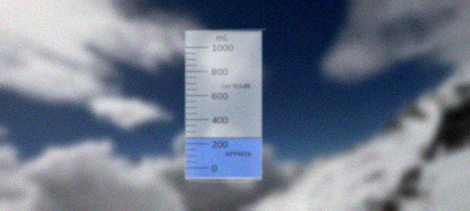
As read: 250 mL
